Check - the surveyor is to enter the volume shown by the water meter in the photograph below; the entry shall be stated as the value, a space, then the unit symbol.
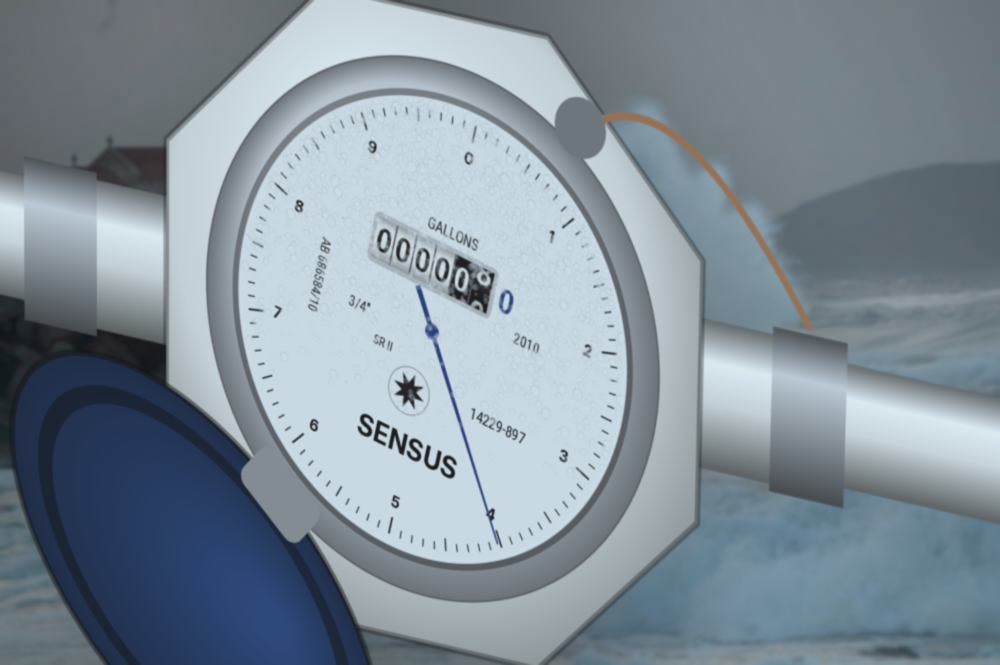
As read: 84.0 gal
